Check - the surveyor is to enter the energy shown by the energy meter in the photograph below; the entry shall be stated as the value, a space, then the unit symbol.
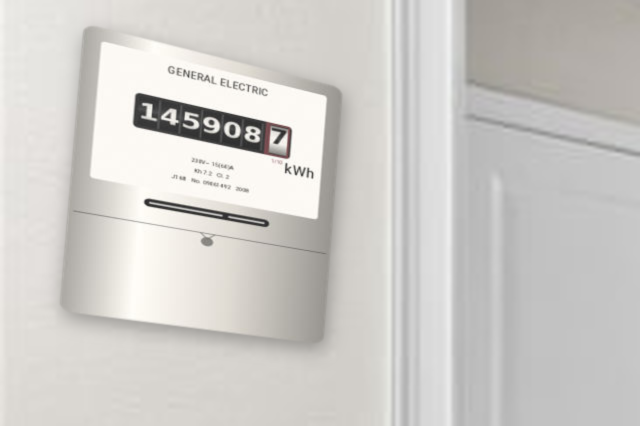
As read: 145908.7 kWh
